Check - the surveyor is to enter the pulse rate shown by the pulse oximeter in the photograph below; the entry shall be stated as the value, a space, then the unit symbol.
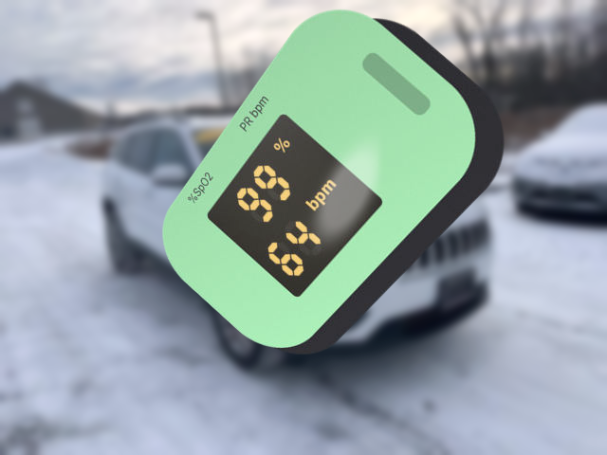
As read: 64 bpm
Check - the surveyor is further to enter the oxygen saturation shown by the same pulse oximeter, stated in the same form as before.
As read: 99 %
